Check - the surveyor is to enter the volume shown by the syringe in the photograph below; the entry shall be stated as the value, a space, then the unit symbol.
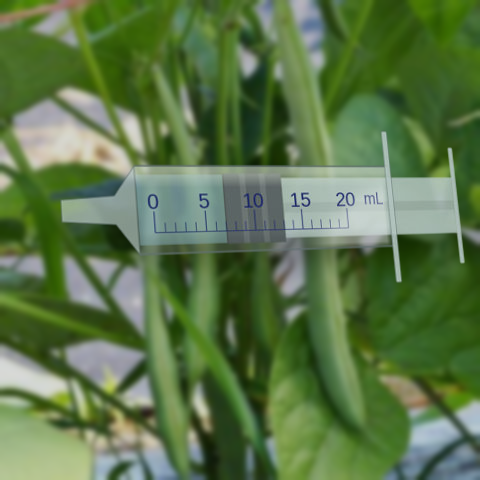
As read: 7 mL
